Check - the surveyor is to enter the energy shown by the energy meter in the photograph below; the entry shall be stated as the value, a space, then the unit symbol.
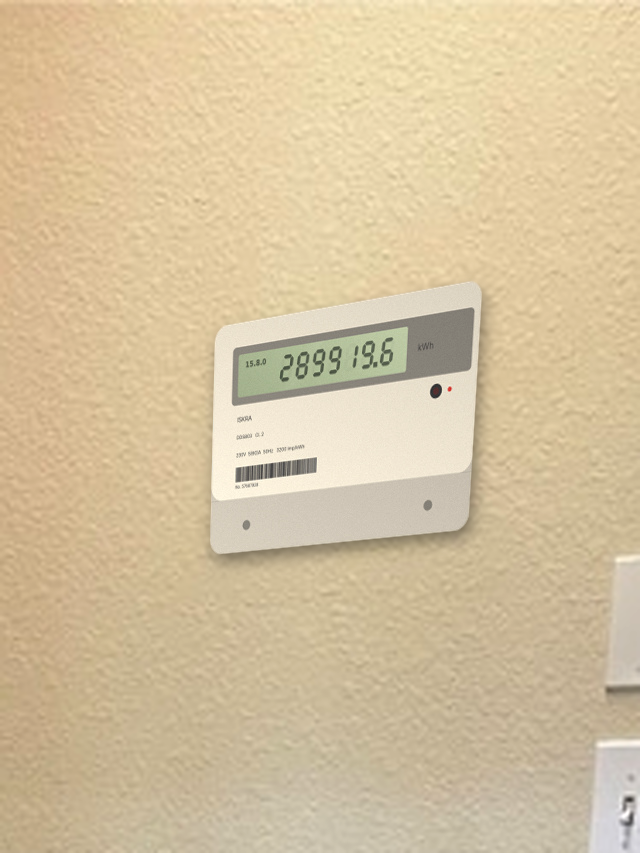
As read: 289919.6 kWh
